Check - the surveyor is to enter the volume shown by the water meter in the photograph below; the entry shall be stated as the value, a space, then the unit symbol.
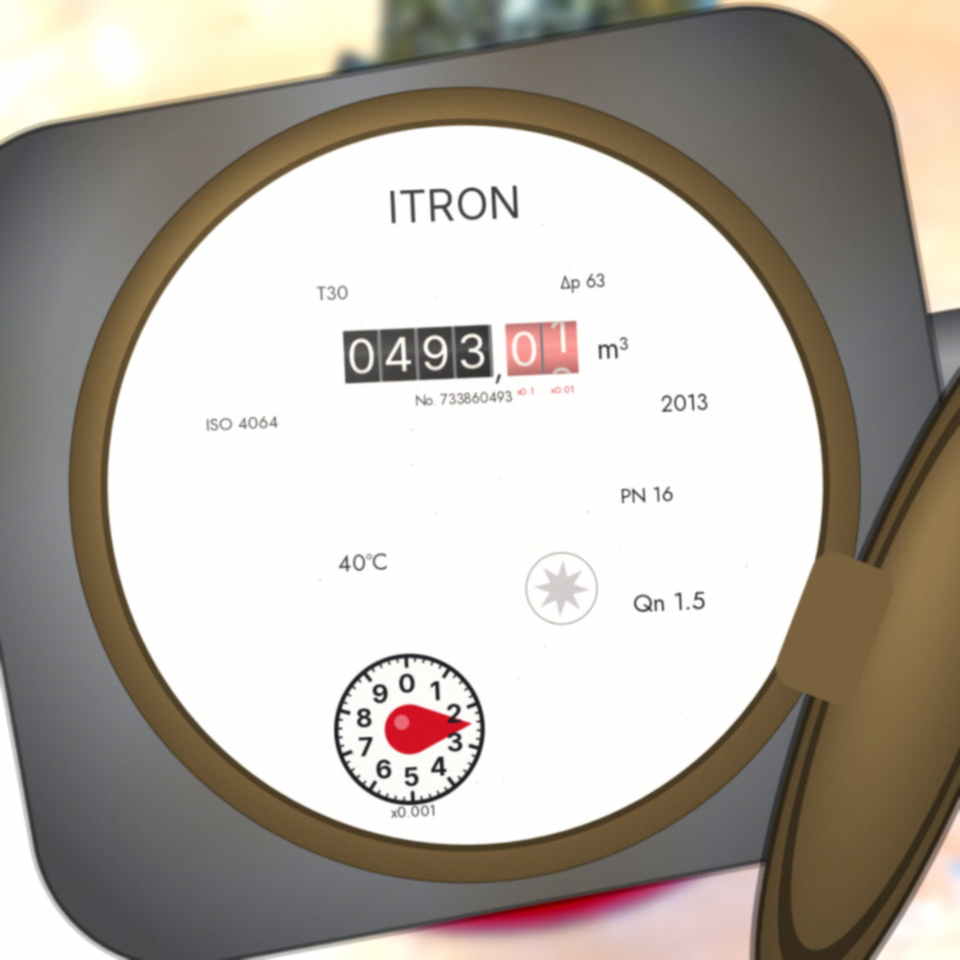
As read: 493.012 m³
